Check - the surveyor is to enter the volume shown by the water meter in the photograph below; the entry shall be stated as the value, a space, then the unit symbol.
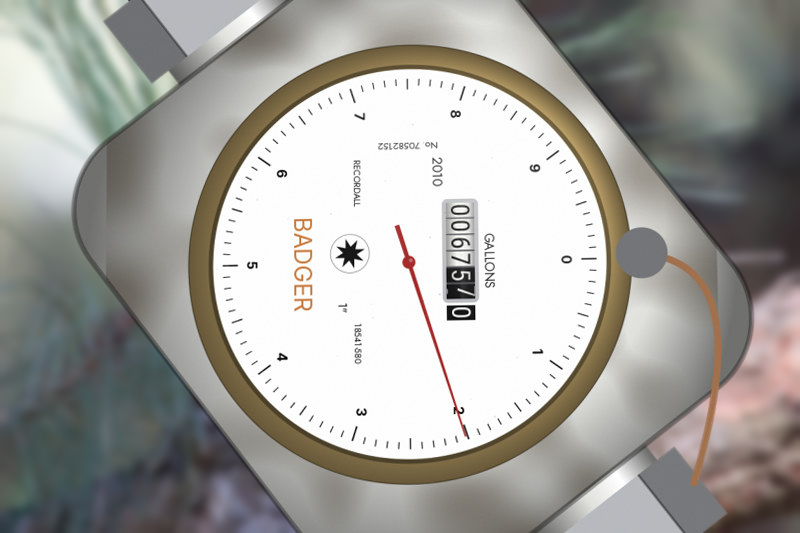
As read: 67572.0 gal
